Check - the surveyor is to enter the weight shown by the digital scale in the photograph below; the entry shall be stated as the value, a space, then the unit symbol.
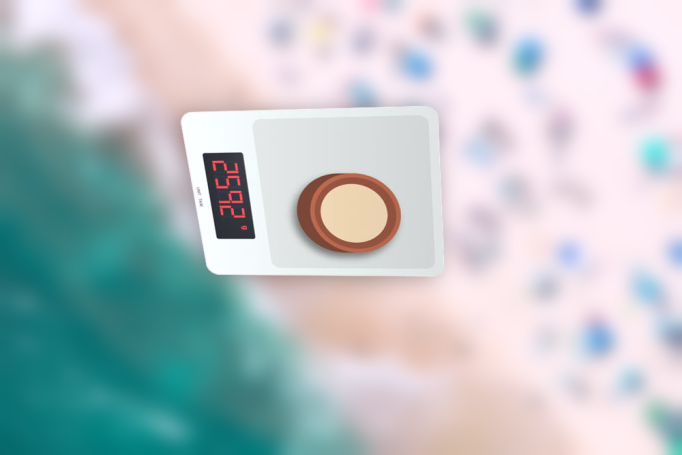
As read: 2592 g
